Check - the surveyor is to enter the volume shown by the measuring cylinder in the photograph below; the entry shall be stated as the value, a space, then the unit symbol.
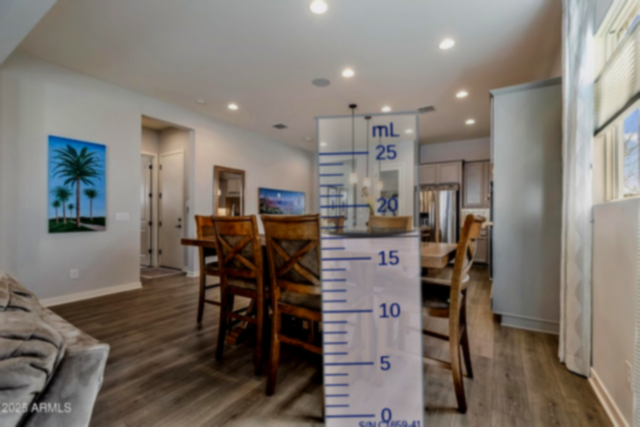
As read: 17 mL
